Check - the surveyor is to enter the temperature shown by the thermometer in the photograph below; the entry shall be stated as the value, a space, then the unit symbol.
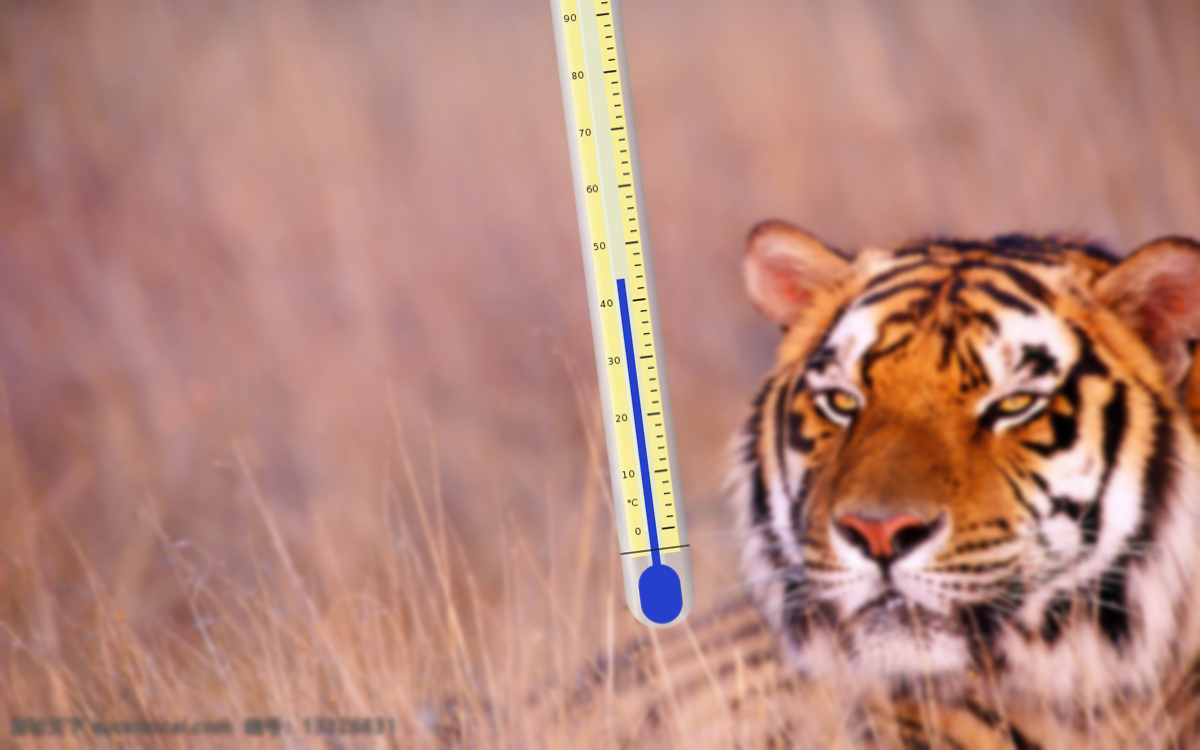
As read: 44 °C
